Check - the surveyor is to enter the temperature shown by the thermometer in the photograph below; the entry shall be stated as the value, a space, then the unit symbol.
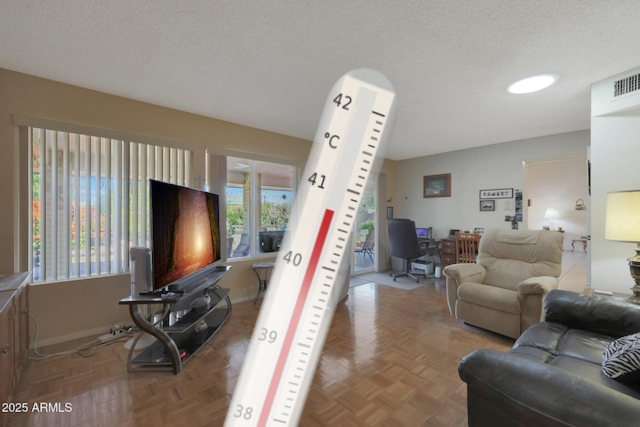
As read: 40.7 °C
